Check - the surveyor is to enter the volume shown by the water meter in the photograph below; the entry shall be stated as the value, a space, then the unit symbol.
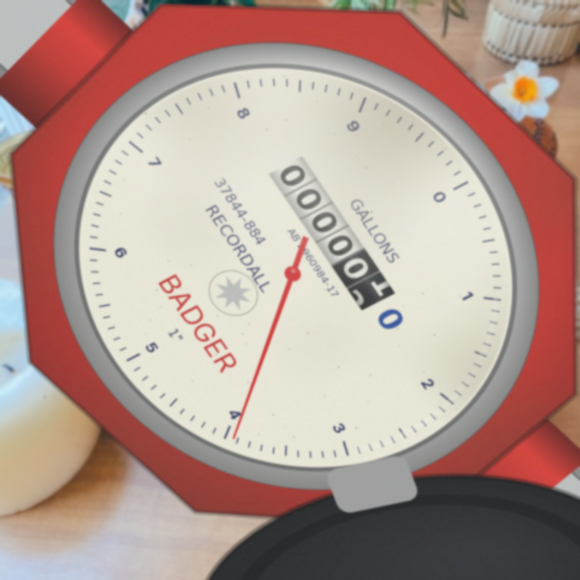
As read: 13.9 gal
